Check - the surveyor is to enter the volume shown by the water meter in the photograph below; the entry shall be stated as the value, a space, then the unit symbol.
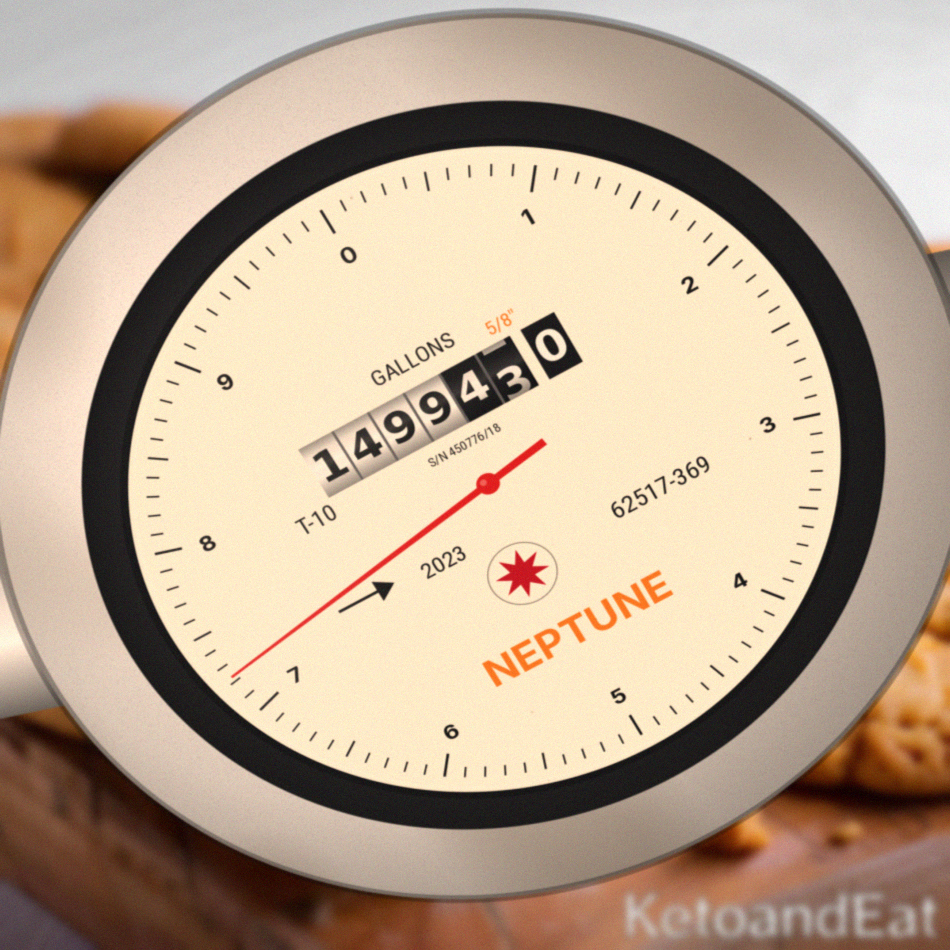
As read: 1499427.2 gal
